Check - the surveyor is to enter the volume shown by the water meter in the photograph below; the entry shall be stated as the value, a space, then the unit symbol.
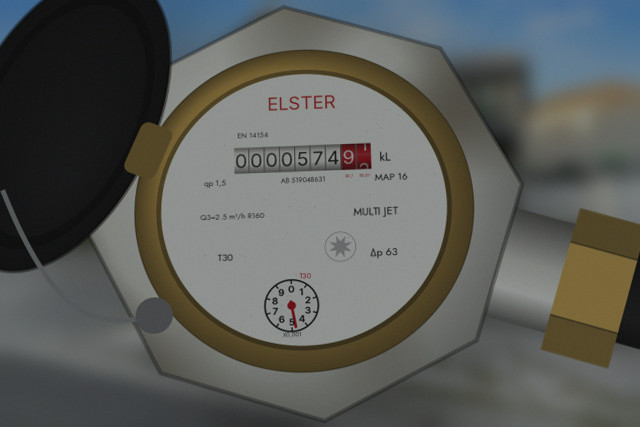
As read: 574.914 kL
